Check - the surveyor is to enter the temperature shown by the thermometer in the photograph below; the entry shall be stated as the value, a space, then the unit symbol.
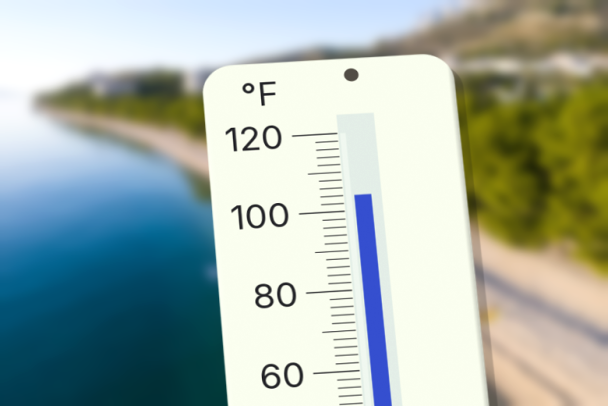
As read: 104 °F
